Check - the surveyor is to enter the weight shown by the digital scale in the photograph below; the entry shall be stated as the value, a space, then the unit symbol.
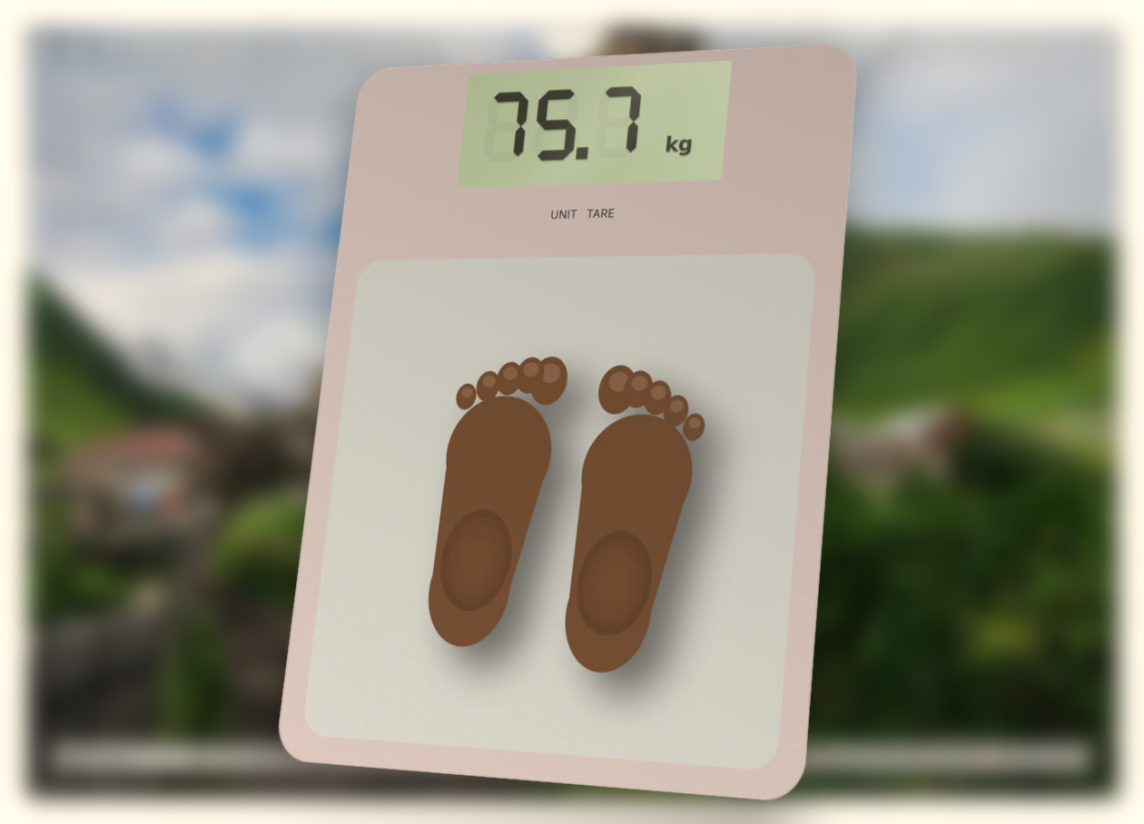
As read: 75.7 kg
